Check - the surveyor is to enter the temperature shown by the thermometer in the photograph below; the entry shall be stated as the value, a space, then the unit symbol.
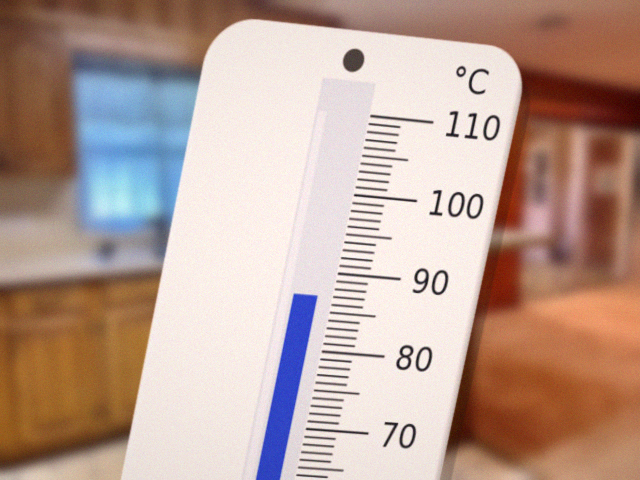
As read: 87 °C
